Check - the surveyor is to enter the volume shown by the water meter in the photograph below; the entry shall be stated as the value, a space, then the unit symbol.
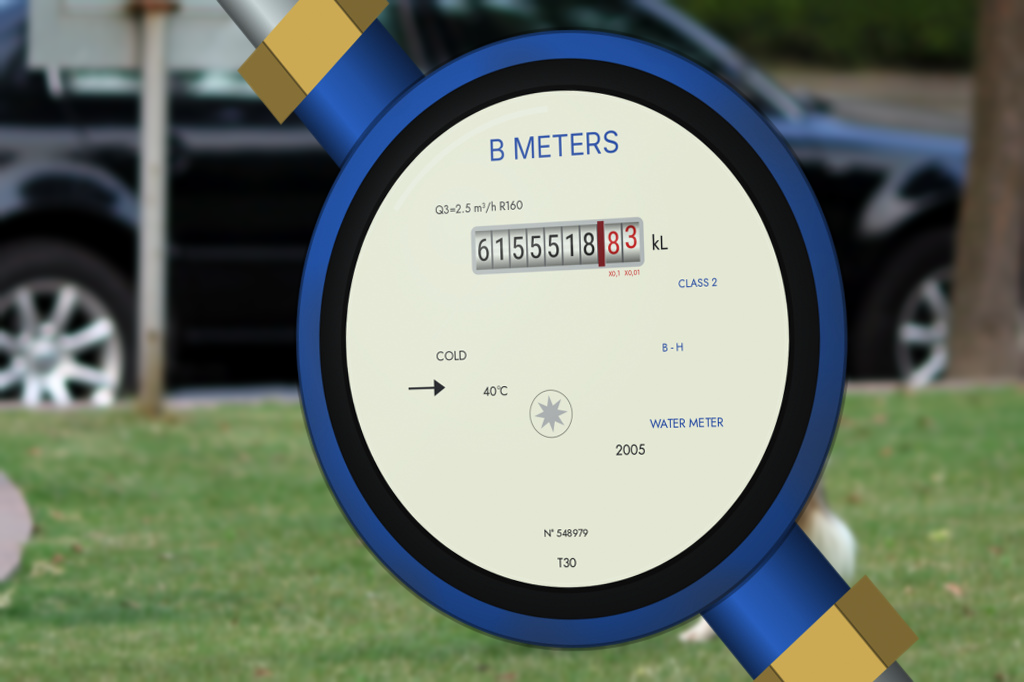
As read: 6155518.83 kL
